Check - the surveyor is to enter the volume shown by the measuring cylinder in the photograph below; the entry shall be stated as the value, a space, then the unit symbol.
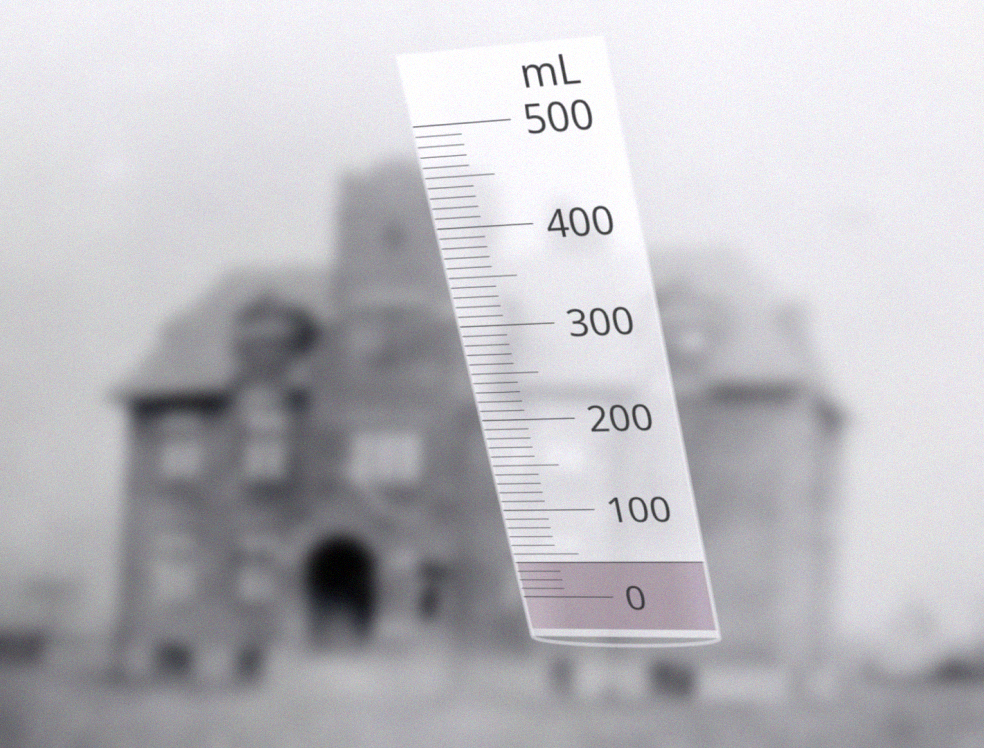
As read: 40 mL
